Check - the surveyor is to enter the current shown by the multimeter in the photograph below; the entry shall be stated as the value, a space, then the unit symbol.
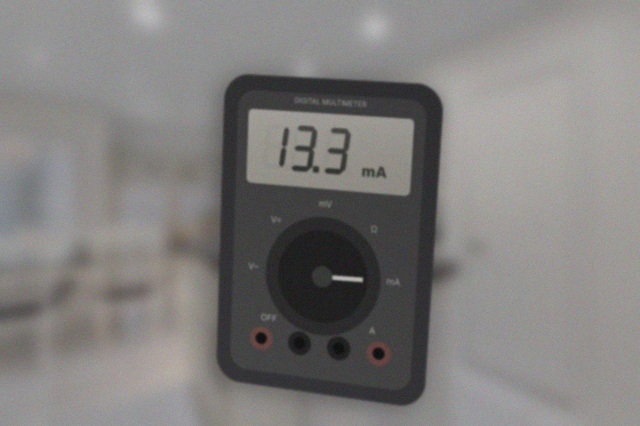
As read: 13.3 mA
